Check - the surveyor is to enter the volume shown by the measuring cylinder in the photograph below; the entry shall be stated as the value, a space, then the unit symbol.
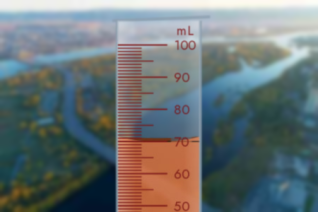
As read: 70 mL
